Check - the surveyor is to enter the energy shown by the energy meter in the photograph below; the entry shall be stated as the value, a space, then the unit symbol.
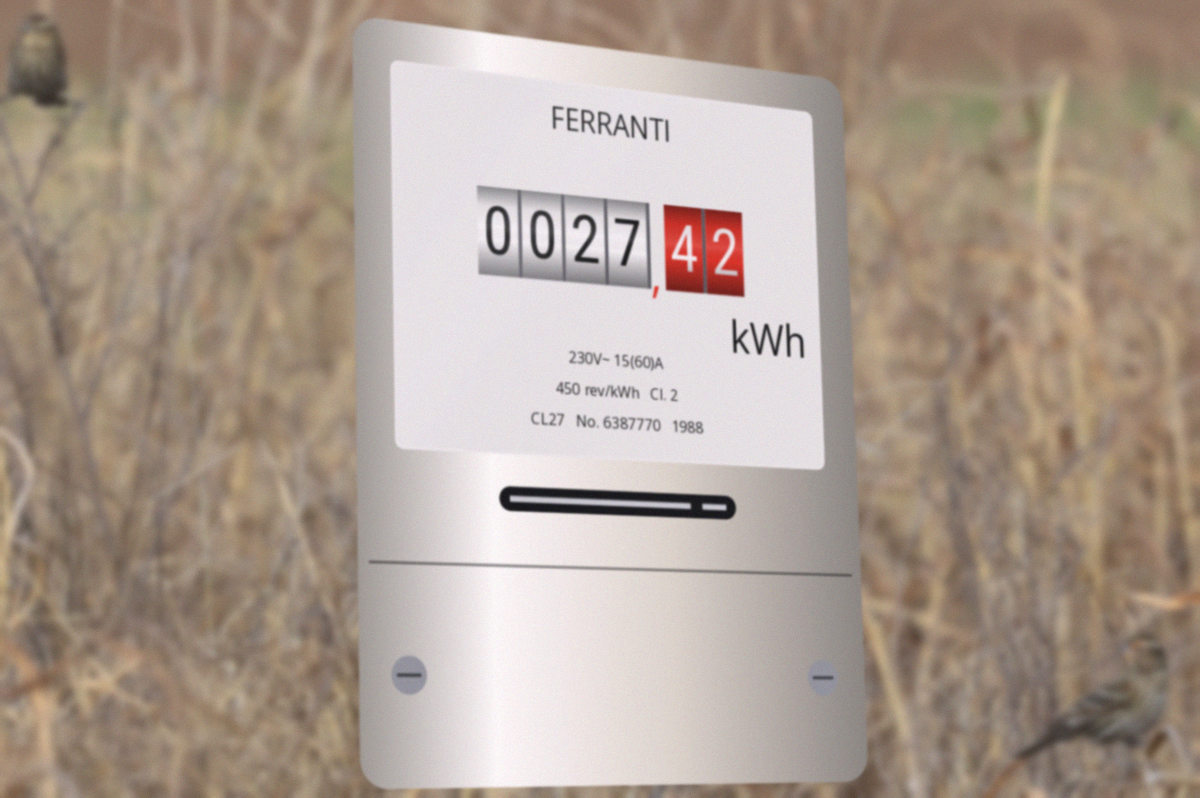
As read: 27.42 kWh
